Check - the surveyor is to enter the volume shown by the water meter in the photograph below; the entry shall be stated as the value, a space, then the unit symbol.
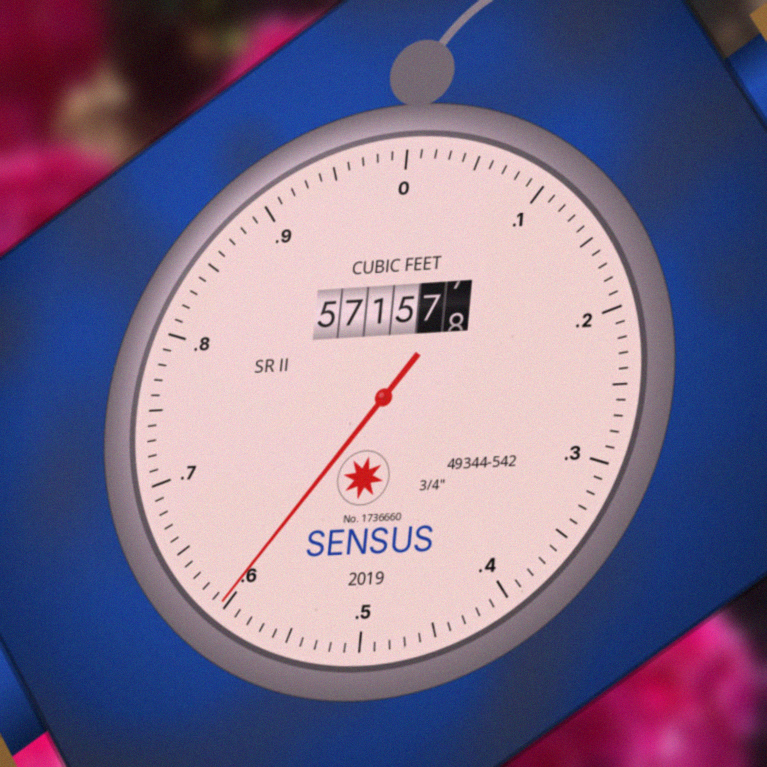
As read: 571577.60 ft³
